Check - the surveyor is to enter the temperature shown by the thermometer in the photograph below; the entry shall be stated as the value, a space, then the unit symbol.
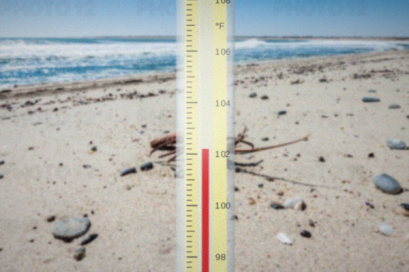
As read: 102.2 °F
